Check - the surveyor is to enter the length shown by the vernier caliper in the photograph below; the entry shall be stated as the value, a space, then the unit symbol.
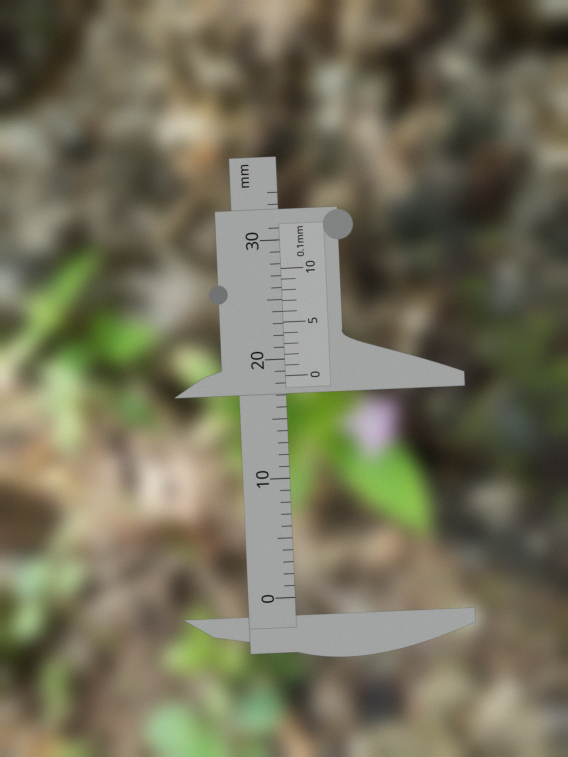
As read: 18.6 mm
